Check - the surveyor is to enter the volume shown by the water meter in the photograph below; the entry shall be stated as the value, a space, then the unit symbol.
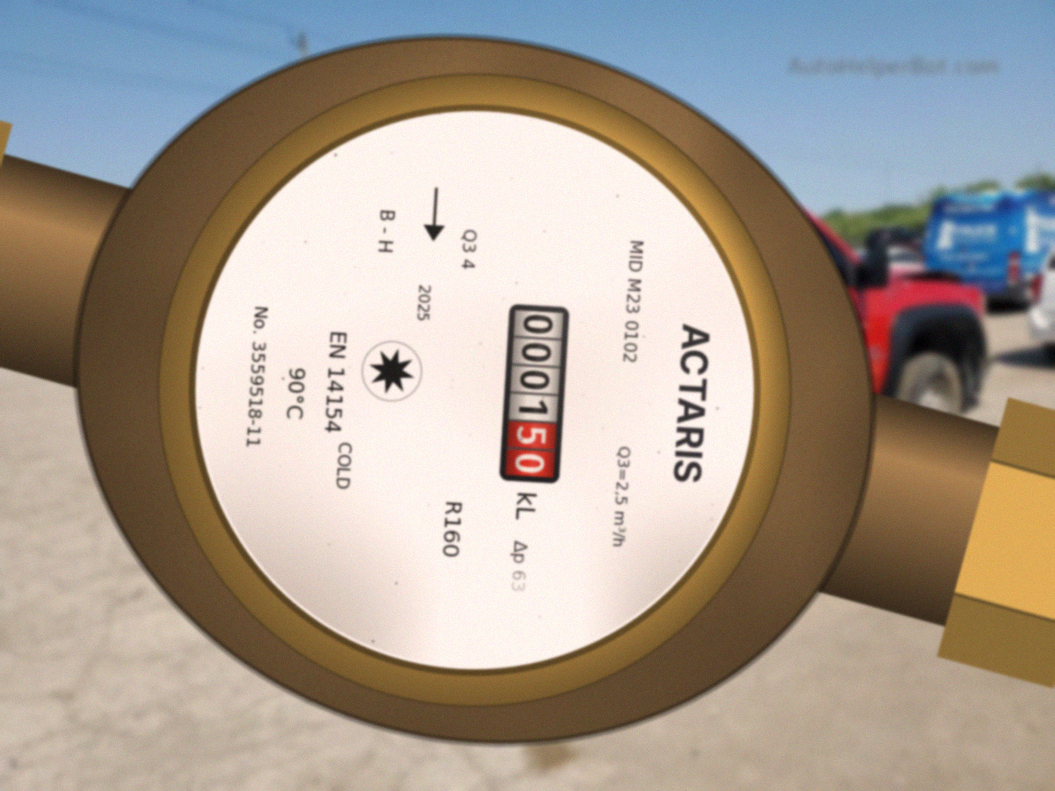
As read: 1.50 kL
